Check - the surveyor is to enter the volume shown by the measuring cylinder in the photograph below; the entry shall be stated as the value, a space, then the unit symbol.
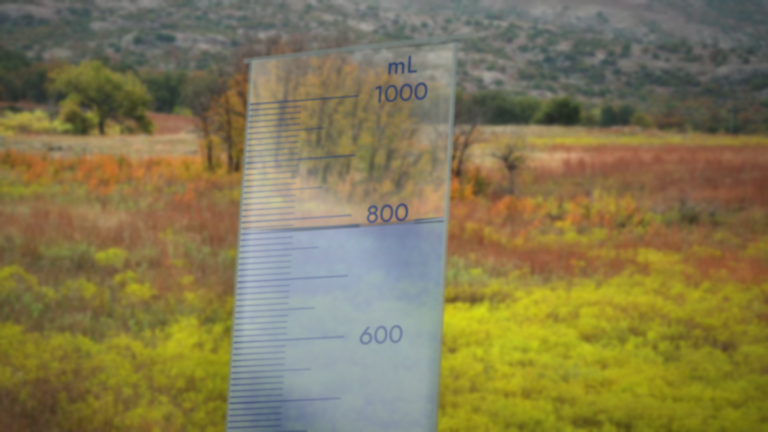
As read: 780 mL
